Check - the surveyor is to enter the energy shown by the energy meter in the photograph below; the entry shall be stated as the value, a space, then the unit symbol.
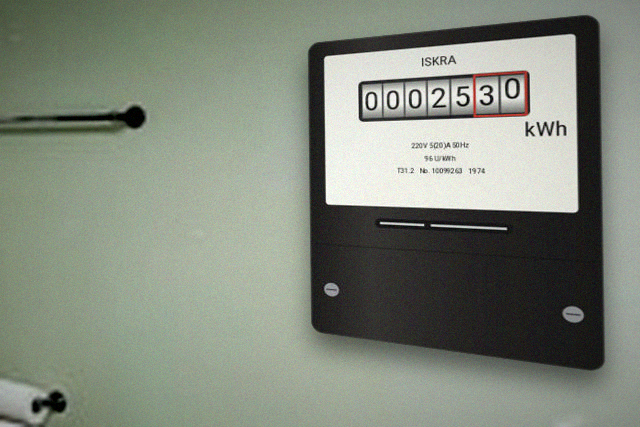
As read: 25.30 kWh
